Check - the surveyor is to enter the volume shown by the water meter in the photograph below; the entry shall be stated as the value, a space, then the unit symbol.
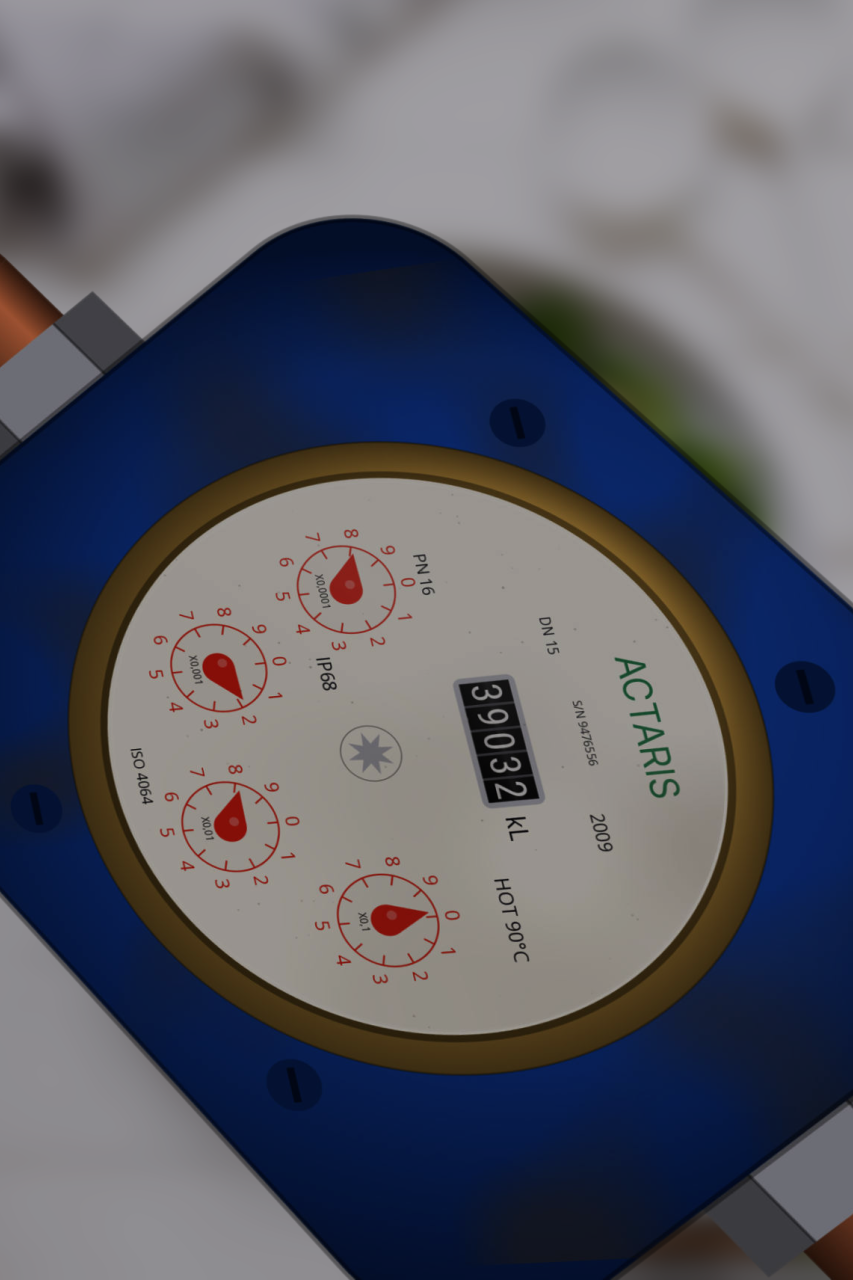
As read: 39031.9818 kL
